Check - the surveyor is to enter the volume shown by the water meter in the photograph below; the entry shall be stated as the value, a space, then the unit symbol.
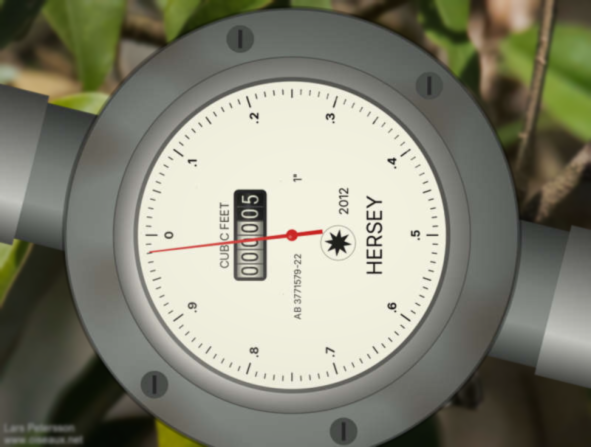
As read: 4.98 ft³
